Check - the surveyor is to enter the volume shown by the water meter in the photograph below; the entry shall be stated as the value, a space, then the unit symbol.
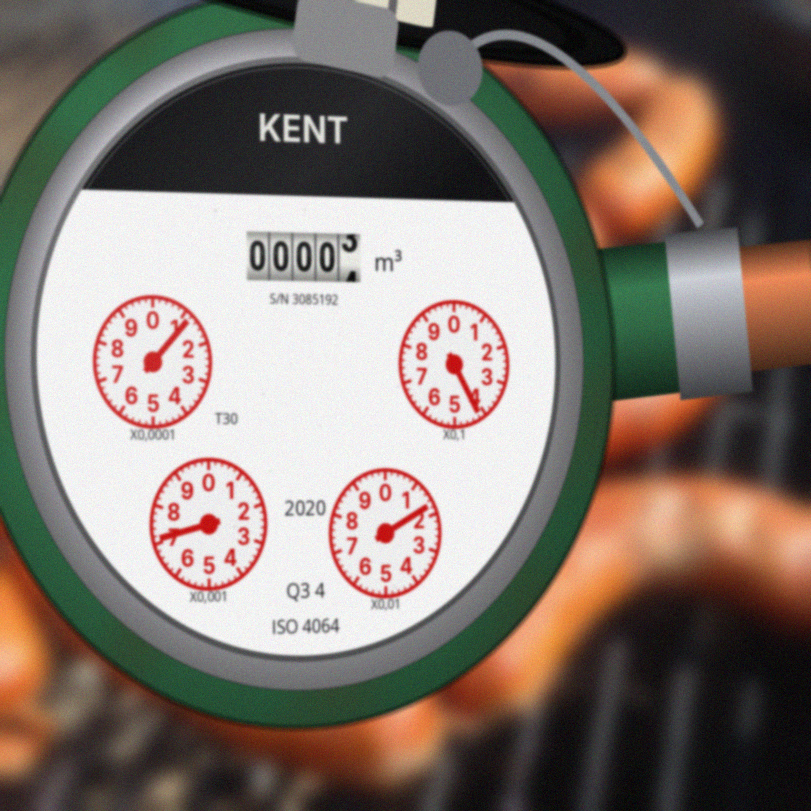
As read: 3.4171 m³
